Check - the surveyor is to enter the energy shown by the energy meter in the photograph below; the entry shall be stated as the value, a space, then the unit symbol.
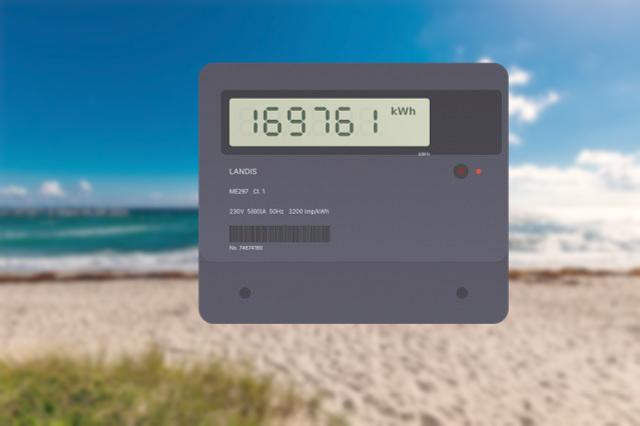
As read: 169761 kWh
